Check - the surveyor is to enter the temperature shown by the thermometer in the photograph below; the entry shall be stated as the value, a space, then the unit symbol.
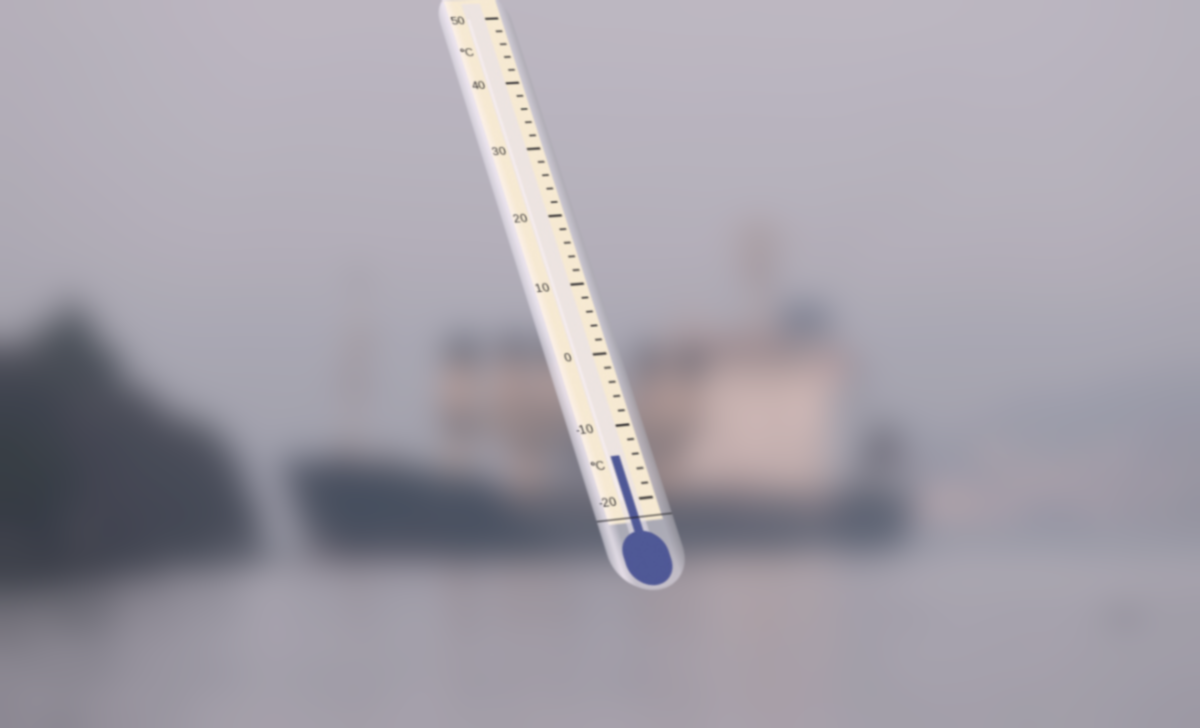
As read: -14 °C
